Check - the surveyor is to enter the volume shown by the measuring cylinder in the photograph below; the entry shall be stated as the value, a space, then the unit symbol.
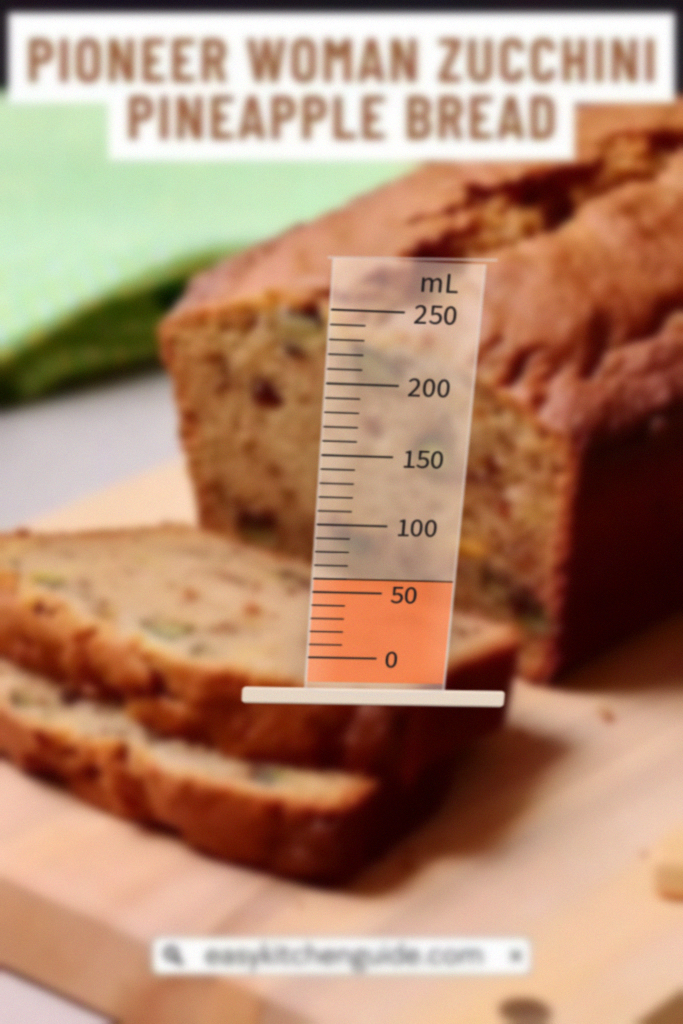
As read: 60 mL
